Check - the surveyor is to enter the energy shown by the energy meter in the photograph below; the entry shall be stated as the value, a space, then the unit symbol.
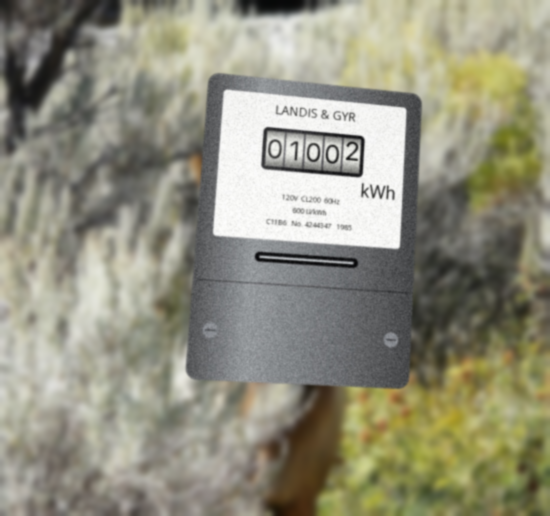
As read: 1002 kWh
